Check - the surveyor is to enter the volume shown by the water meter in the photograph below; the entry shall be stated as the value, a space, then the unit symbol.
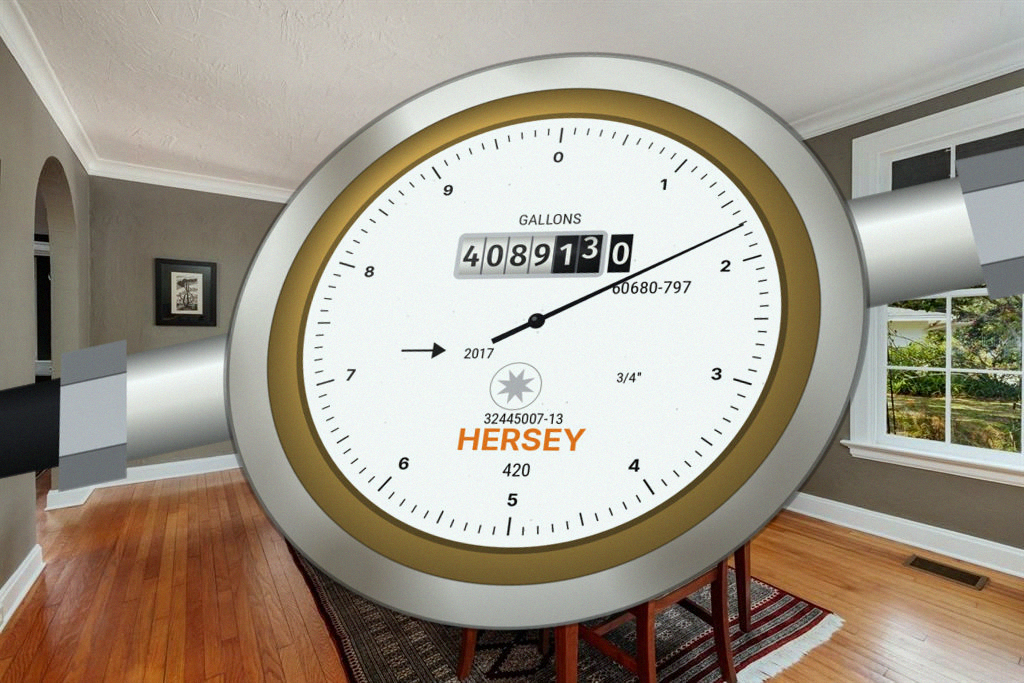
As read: 4089131.7 gal
